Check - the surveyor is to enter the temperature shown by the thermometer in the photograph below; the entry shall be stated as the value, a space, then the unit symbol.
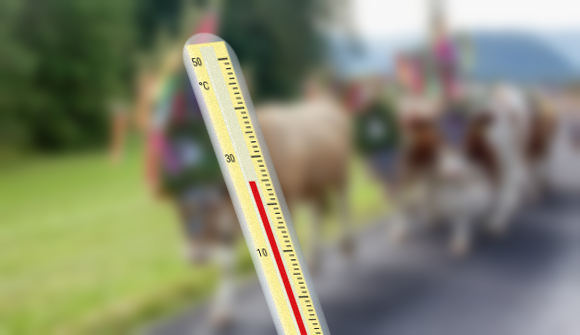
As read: 25 °C
